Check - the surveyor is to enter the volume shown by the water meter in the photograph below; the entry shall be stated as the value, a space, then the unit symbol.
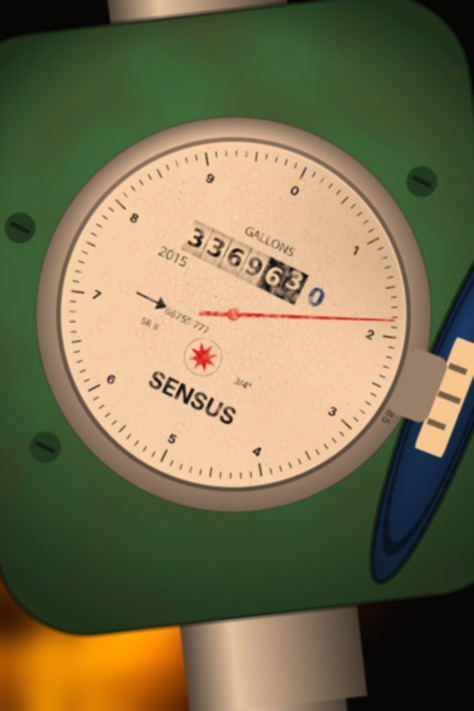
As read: 3369631.8 gal
